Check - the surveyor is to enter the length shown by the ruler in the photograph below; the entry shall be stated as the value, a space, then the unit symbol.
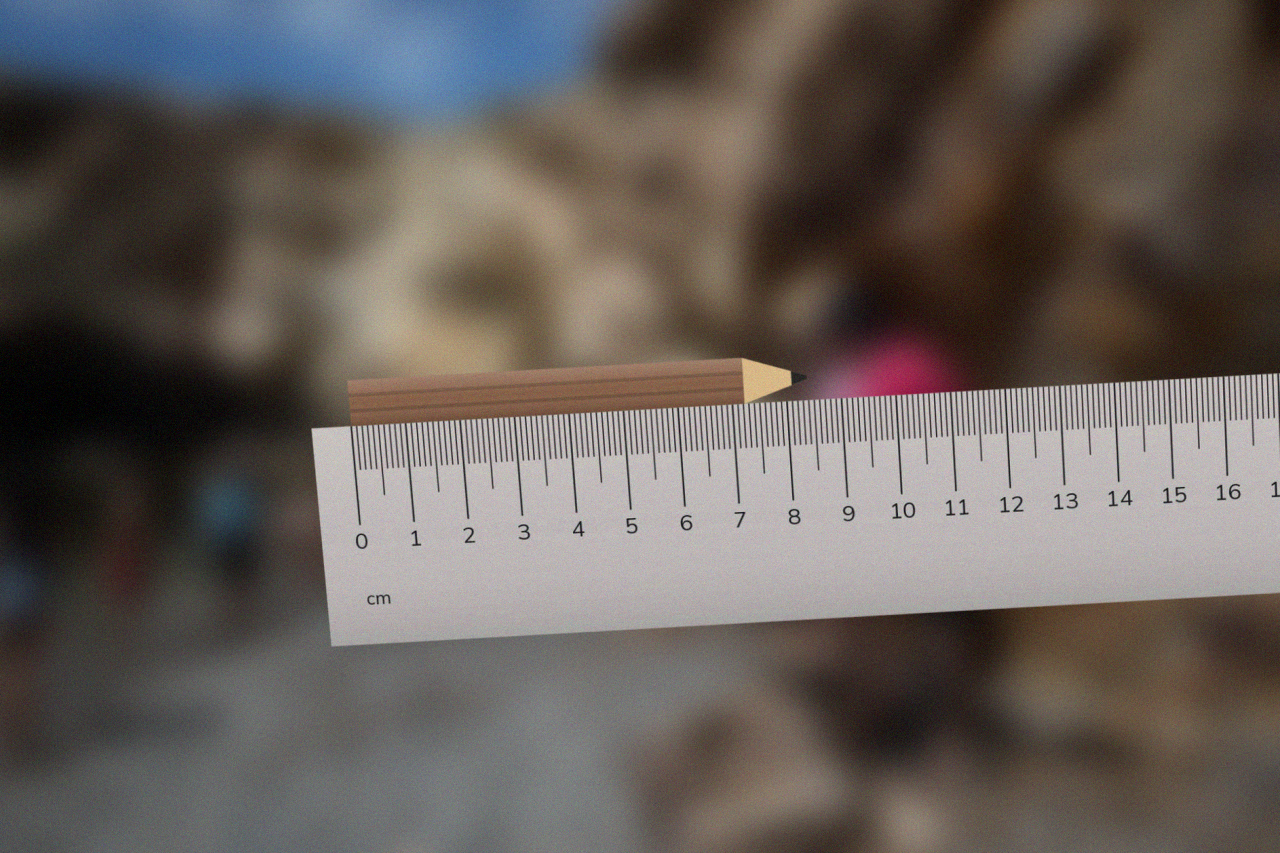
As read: 8.4 cm
